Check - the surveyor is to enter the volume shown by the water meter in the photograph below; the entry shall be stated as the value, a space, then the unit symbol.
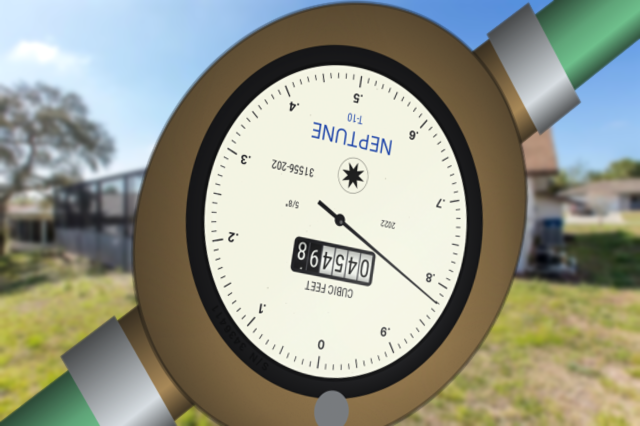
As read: 45497.82 ft³
